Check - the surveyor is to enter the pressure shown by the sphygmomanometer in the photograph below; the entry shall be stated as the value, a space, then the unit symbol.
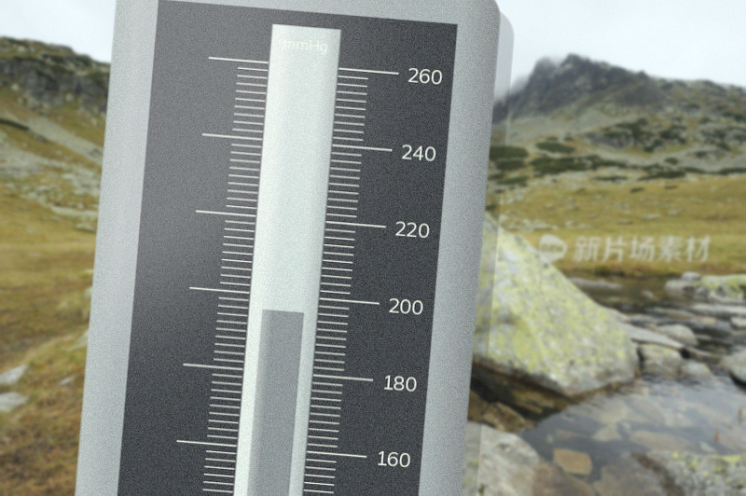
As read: 196 mmHg
